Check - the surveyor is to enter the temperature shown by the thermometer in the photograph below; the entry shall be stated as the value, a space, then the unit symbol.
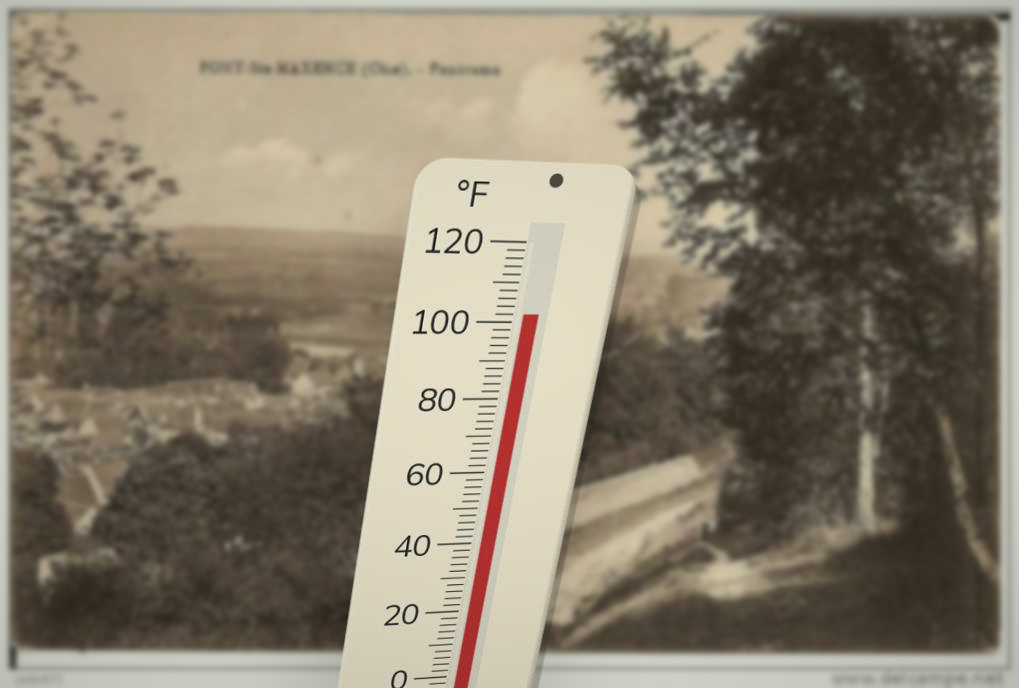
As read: 102 °F
